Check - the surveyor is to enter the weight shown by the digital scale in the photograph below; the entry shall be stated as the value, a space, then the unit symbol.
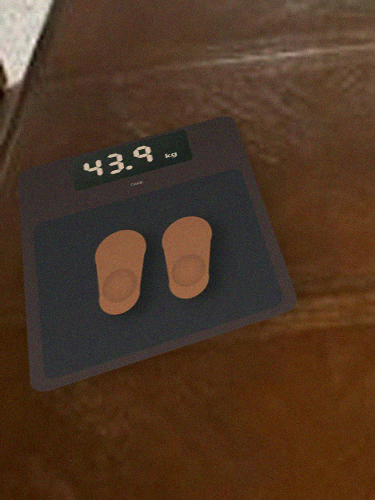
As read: 43.9 kg
